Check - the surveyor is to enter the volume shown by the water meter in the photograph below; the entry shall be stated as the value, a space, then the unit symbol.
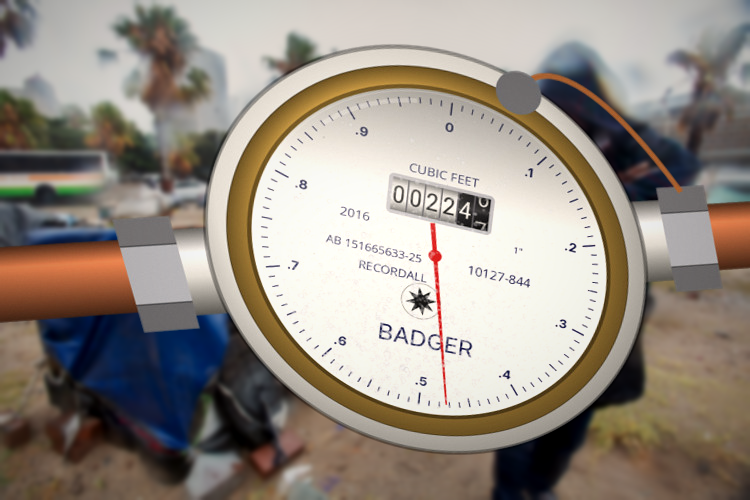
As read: 2246.47 ft³
